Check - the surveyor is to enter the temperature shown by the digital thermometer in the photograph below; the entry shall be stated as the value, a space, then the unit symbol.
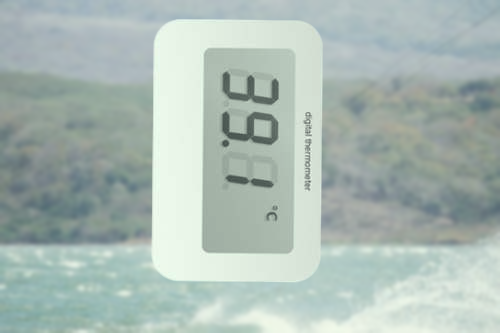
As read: 39.1 °C
